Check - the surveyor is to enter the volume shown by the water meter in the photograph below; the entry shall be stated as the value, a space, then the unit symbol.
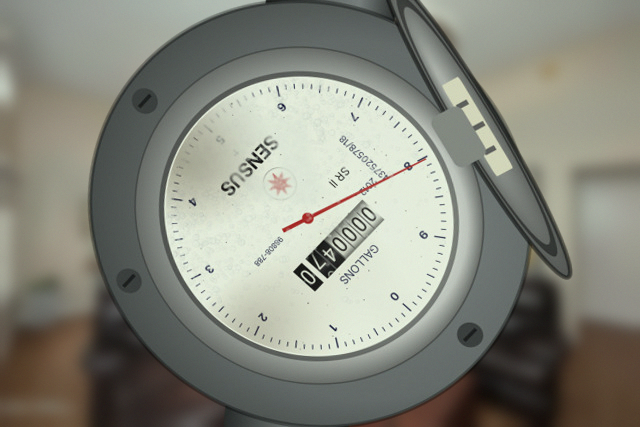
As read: 468.0 gal
